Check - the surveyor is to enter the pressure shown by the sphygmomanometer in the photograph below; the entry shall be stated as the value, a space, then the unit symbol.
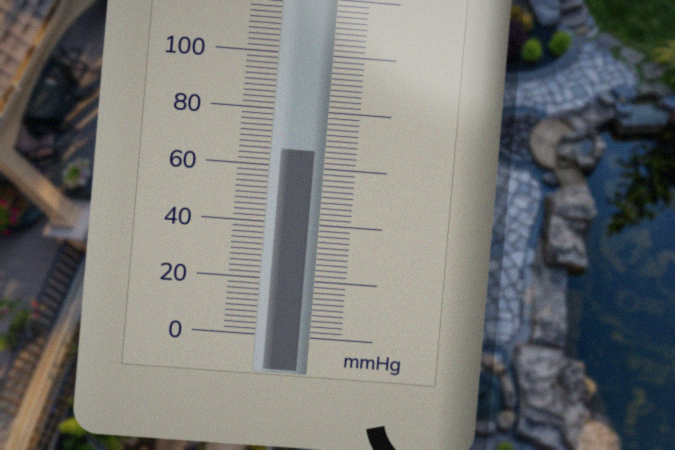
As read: 66 mmHg
